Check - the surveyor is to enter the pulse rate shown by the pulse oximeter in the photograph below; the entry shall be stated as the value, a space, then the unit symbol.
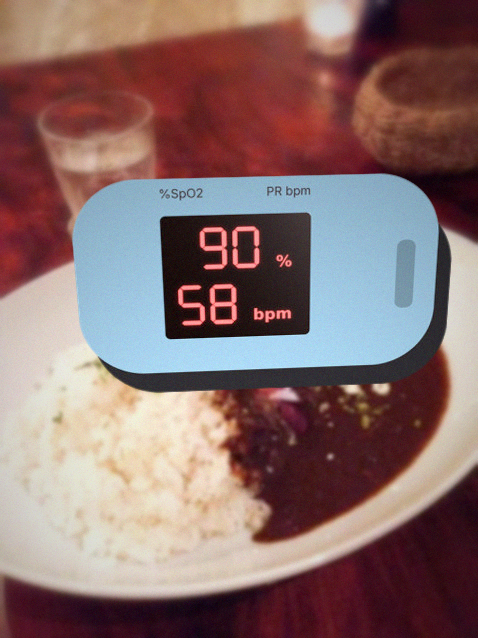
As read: 58 bpm
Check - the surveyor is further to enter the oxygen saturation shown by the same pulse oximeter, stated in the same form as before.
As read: 90 %
